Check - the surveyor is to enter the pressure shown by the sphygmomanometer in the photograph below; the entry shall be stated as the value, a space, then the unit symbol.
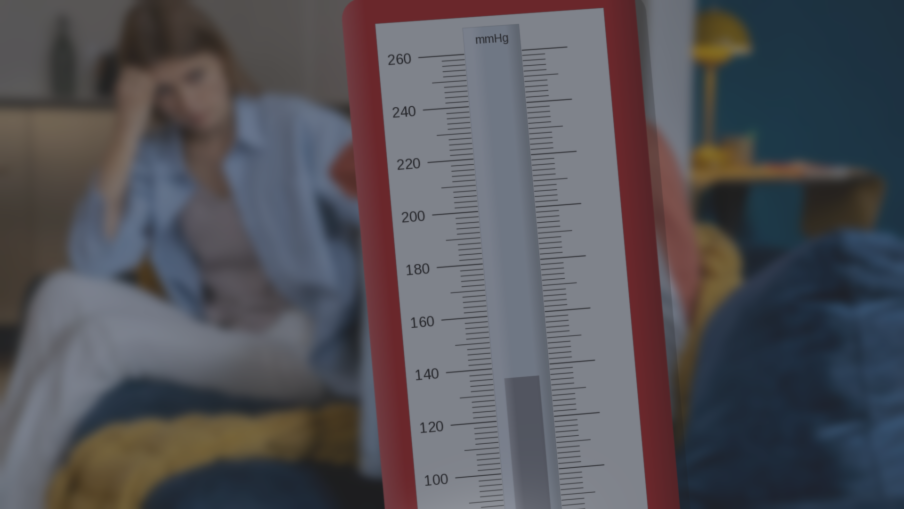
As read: 136 mmHg
